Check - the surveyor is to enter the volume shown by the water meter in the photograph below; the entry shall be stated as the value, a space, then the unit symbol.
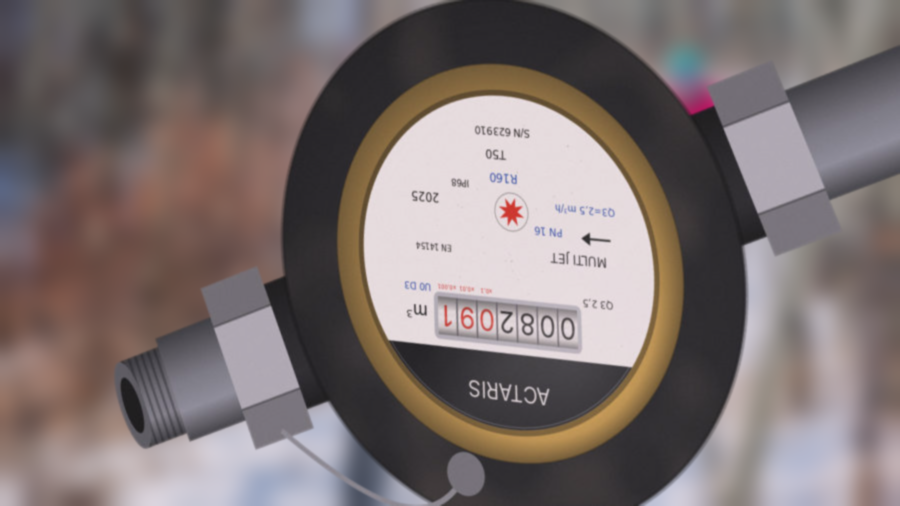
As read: 82.091 m³
